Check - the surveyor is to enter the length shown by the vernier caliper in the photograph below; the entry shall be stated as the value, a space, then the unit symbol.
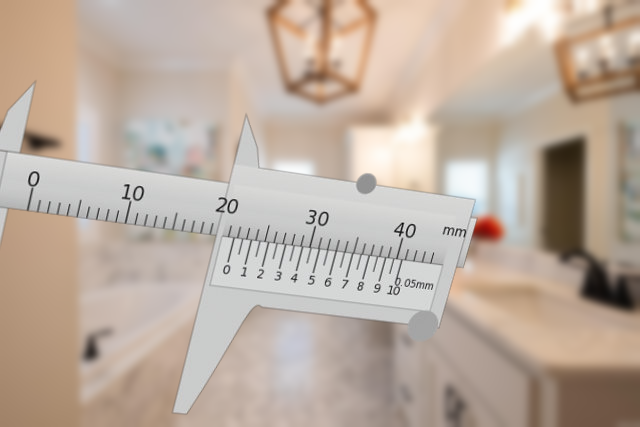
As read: 21.6 mm
